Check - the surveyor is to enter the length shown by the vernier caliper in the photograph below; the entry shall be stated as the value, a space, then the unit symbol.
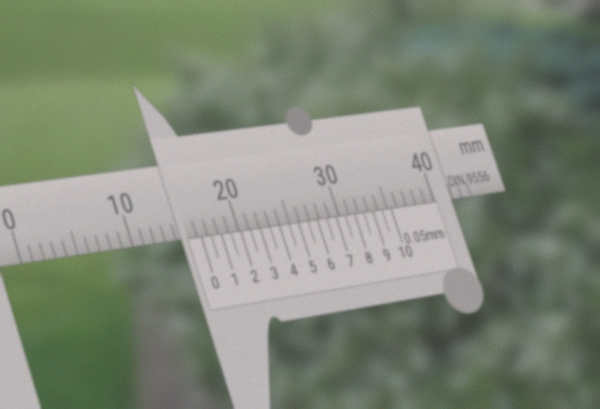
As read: 16.4 mm
